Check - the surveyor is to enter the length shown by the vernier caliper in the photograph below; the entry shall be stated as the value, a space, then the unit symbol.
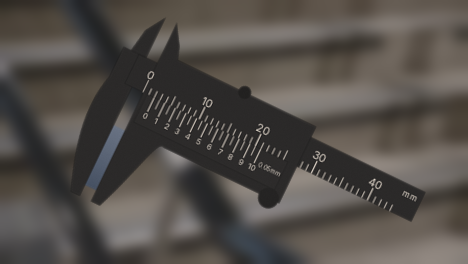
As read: 2.0 mm
